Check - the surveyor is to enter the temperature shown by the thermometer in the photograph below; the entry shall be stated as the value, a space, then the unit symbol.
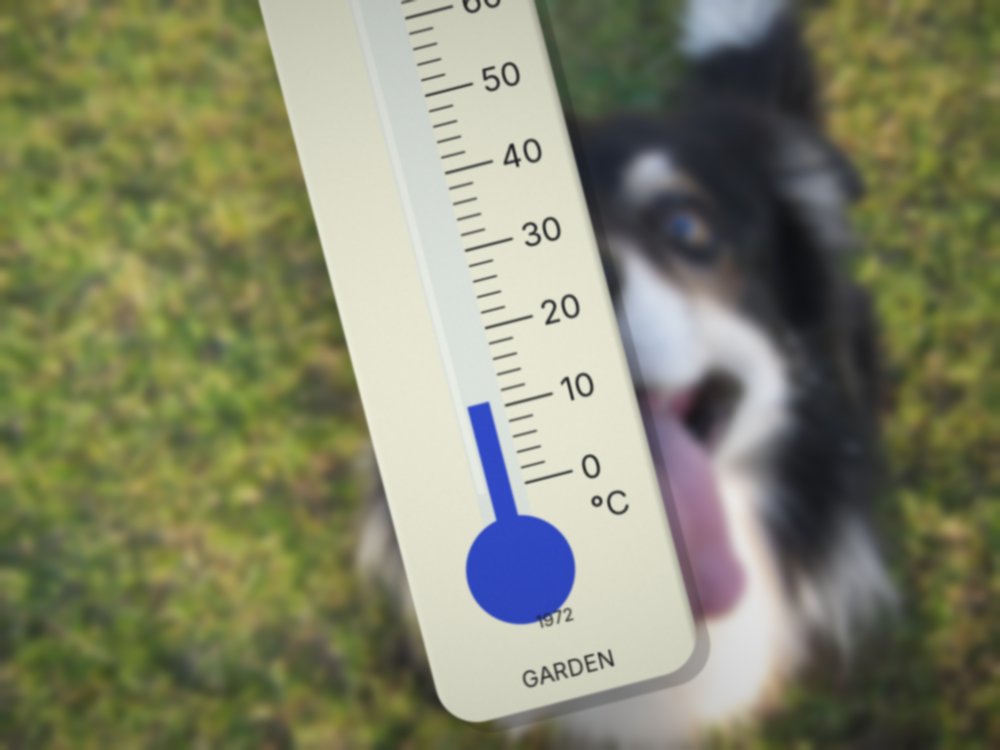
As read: 11 °C
